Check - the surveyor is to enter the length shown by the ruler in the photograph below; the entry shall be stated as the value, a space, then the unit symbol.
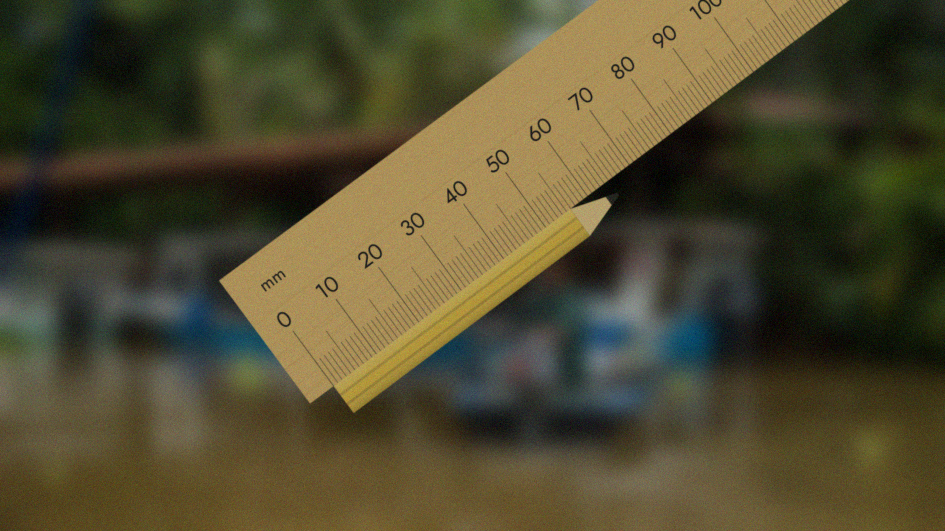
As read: 65 mm
